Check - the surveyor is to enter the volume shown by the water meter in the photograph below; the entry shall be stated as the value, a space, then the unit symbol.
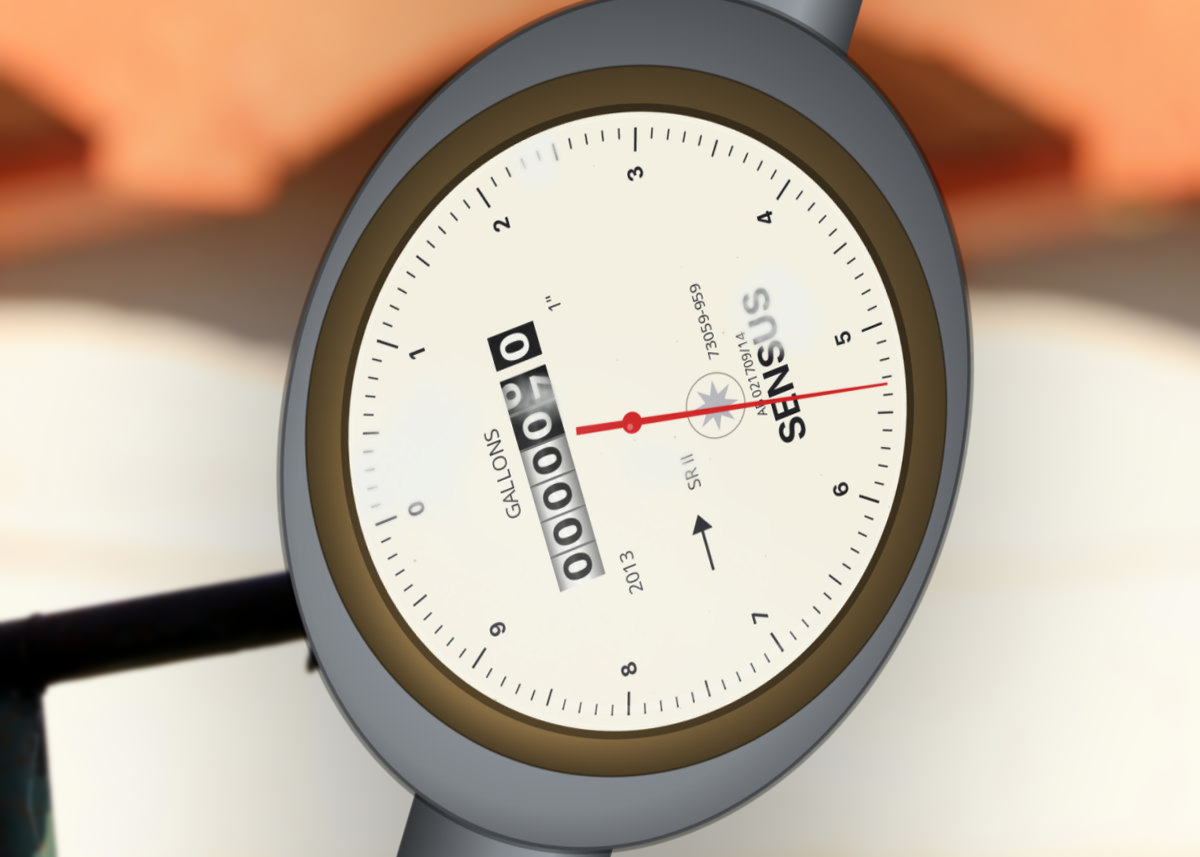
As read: 65.3 gal
